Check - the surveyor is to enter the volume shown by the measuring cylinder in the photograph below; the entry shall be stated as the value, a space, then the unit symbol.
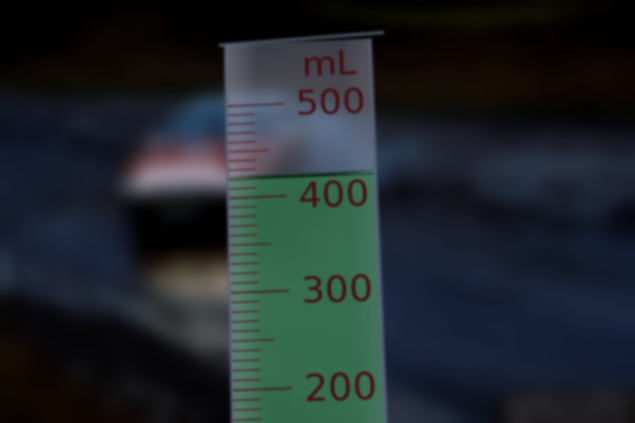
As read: 420 mL
